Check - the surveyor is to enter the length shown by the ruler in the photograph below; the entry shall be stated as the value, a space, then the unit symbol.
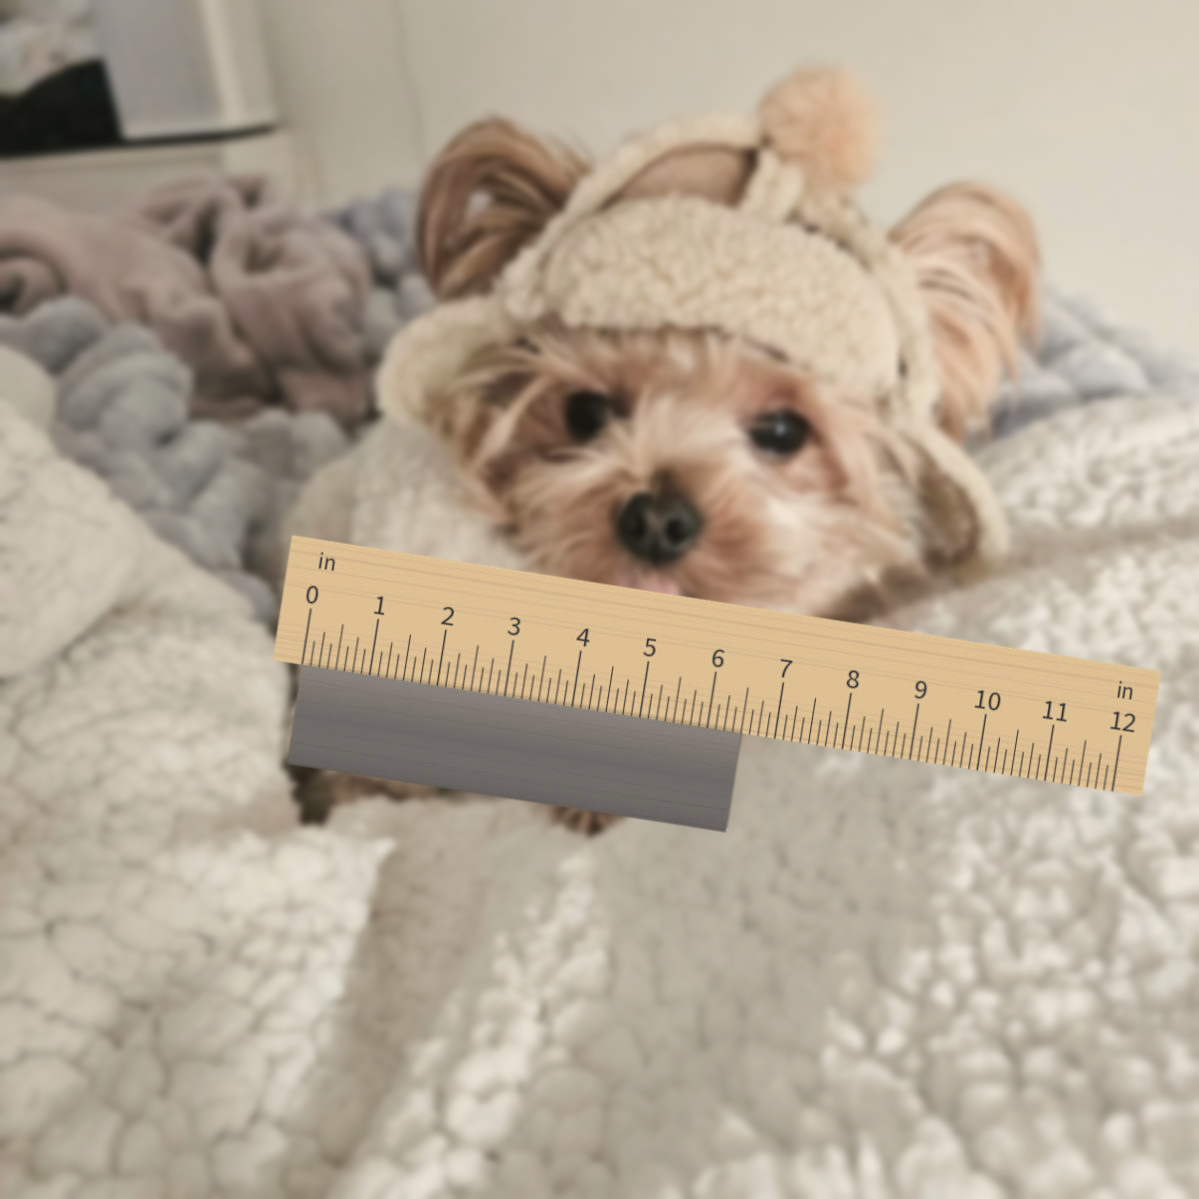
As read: 6.5 in
